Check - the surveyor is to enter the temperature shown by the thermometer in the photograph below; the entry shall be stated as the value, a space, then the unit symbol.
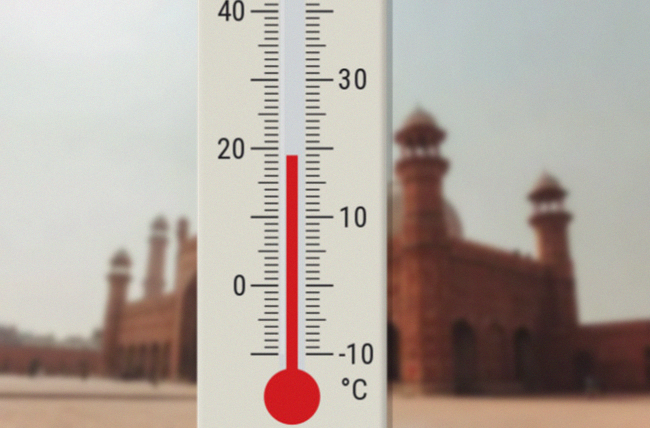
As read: 19 °C
